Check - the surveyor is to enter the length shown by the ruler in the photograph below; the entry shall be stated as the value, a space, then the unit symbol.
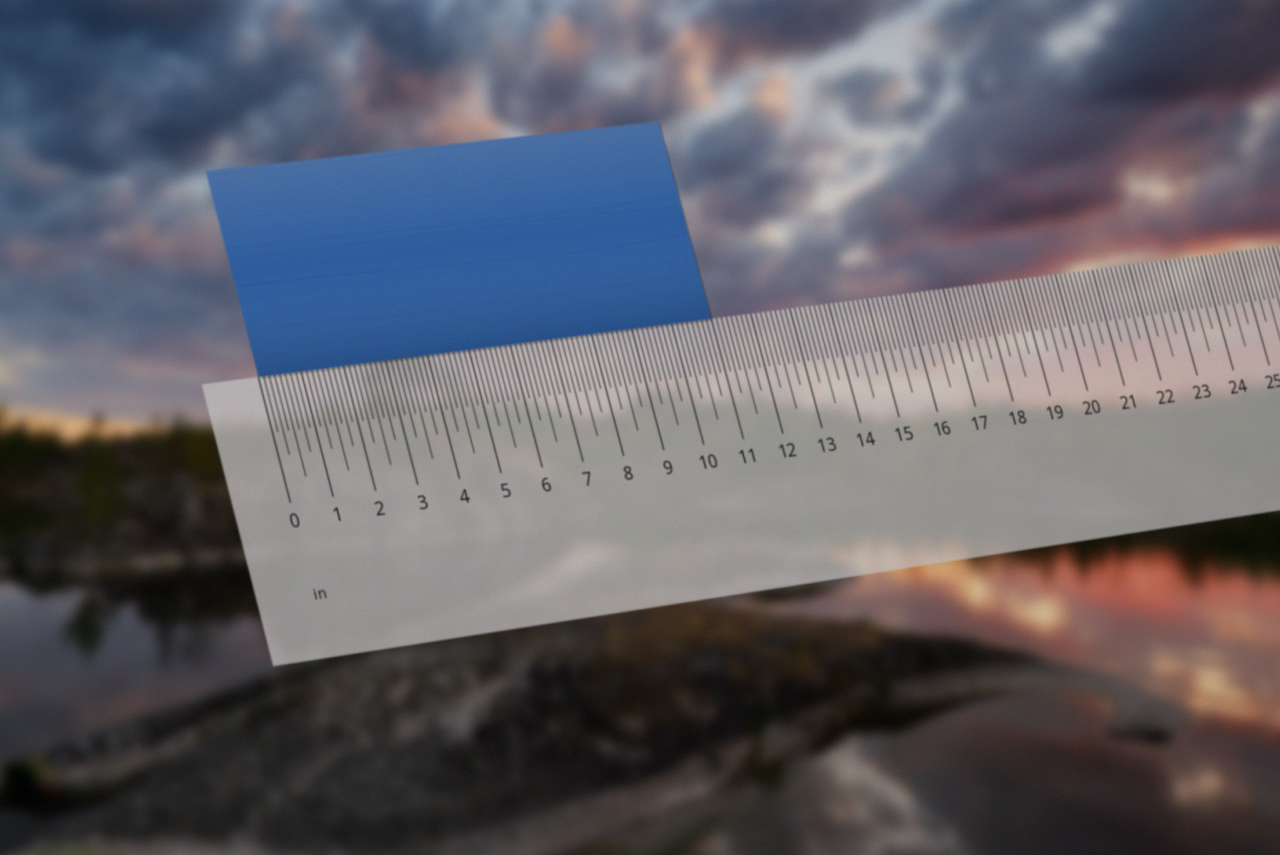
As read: 11 in
